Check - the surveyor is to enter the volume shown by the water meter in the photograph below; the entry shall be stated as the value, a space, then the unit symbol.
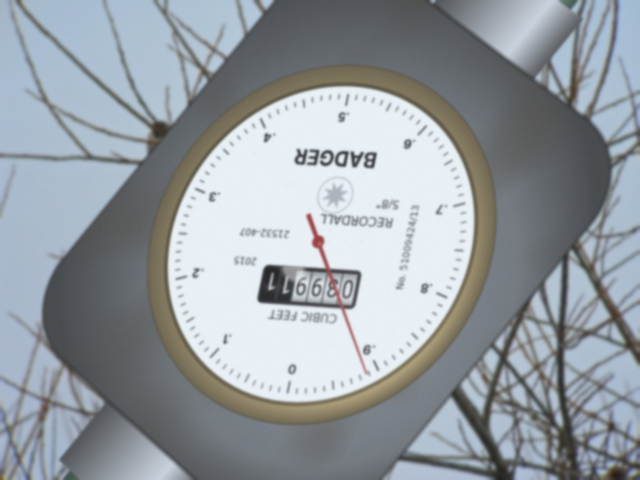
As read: 39910.91 ft³
